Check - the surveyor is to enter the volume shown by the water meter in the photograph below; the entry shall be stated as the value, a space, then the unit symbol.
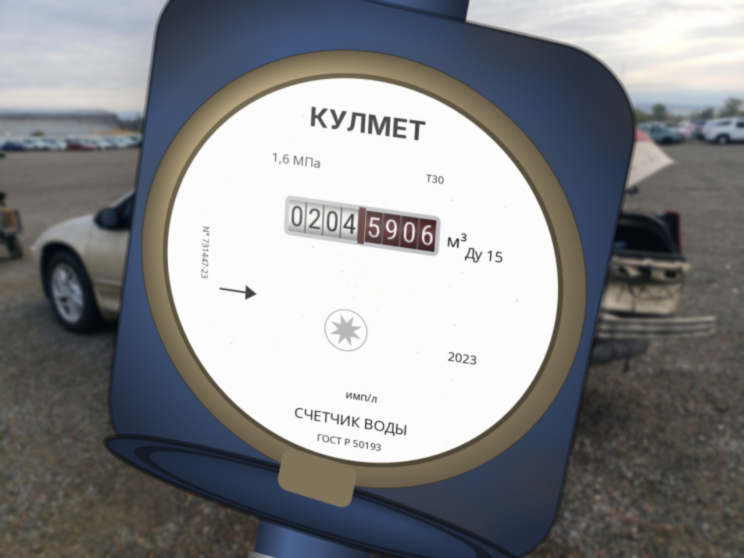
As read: 204.5906 m³
